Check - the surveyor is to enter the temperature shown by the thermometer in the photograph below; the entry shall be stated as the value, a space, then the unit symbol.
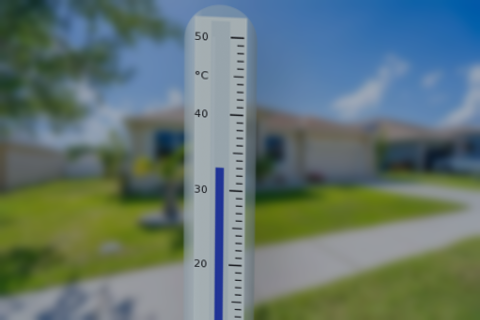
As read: 33 °C
